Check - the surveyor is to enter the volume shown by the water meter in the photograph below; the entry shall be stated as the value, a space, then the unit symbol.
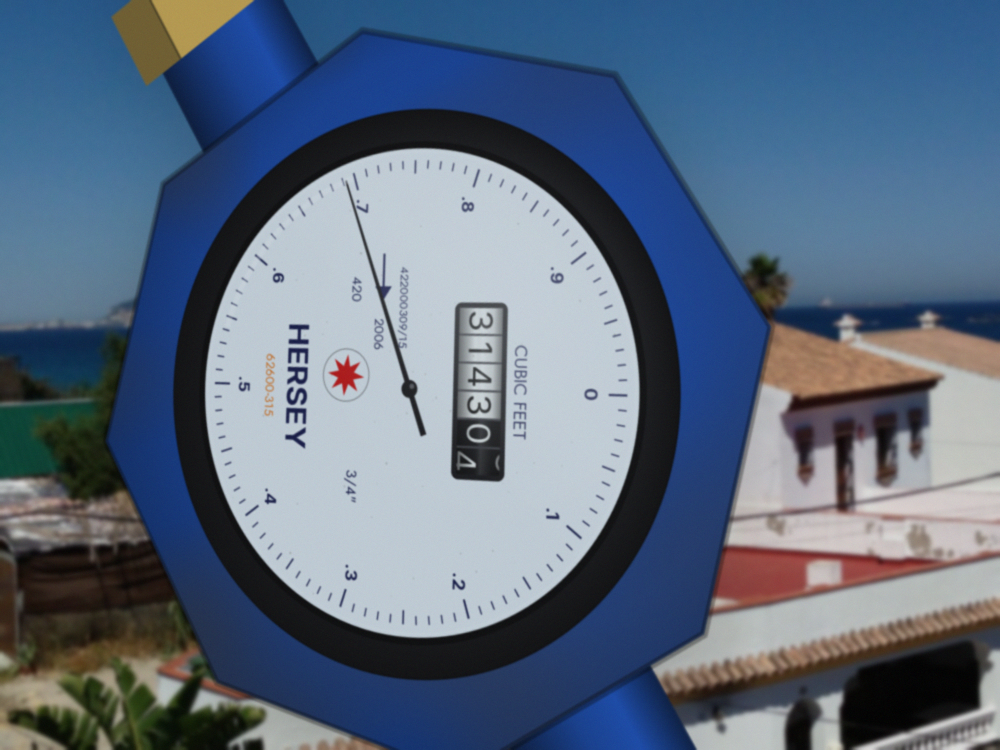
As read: 314303.69 ft³
